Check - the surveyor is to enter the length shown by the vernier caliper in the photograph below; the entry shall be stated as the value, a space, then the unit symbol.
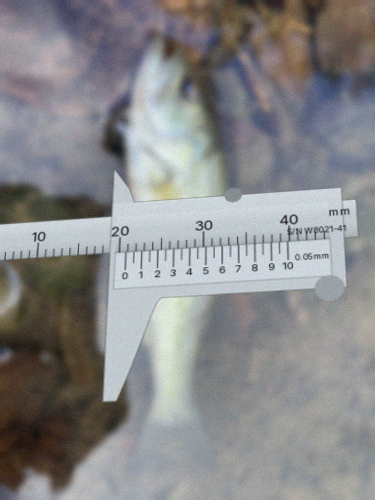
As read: 20.8 mm
